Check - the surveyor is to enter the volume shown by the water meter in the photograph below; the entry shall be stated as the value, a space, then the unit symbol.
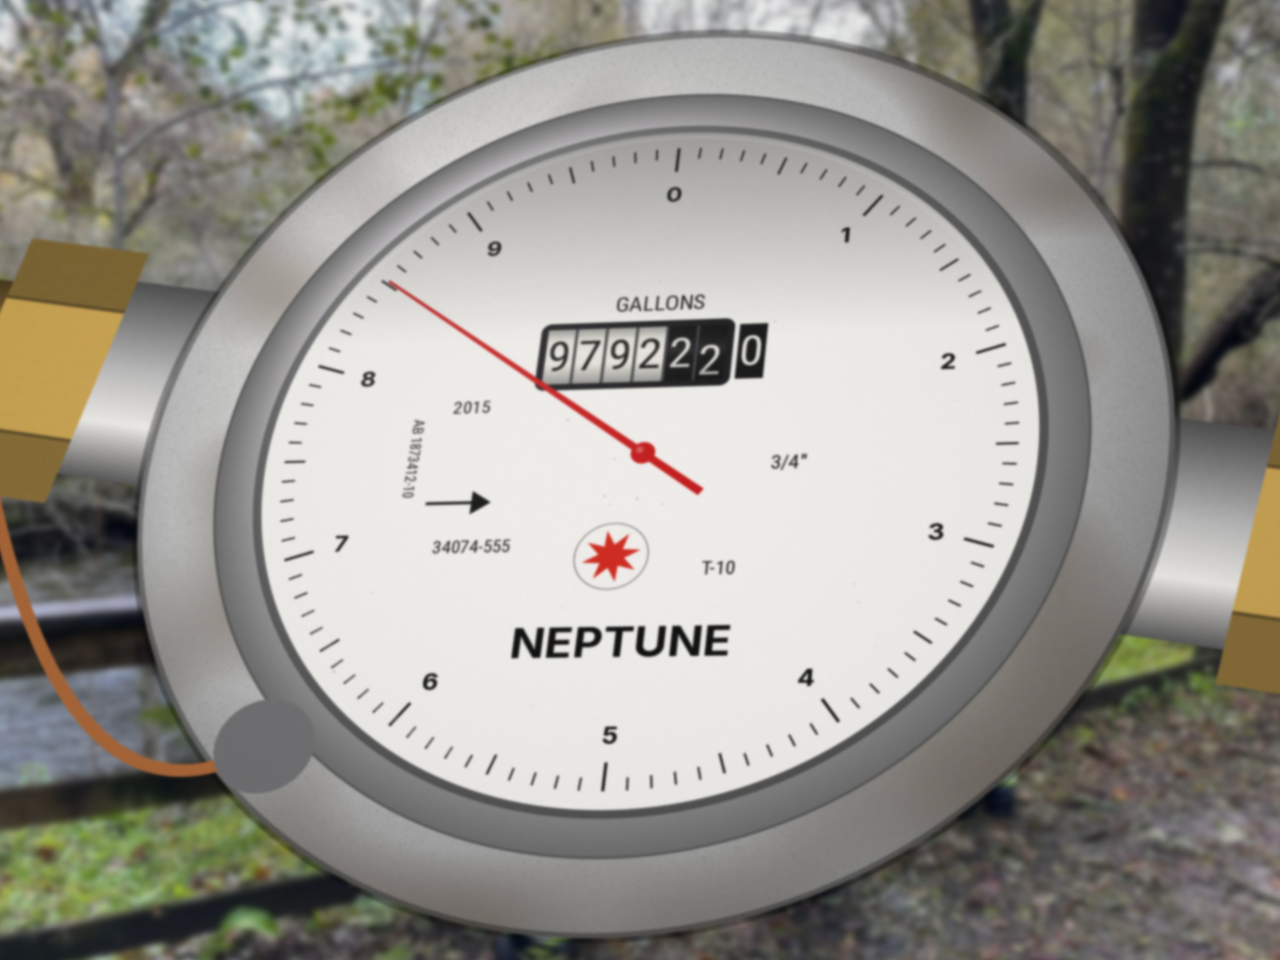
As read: 9792218.5 gal
